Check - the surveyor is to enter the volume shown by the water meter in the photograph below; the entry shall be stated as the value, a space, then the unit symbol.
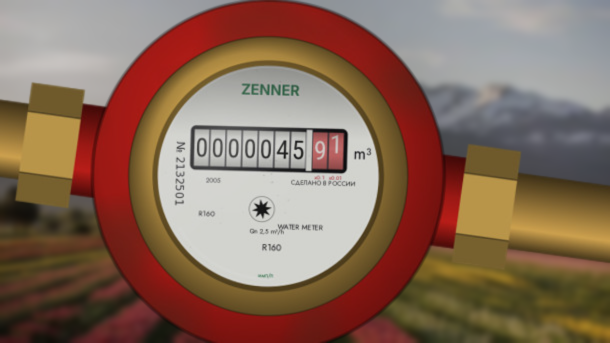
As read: 45.91 m³
